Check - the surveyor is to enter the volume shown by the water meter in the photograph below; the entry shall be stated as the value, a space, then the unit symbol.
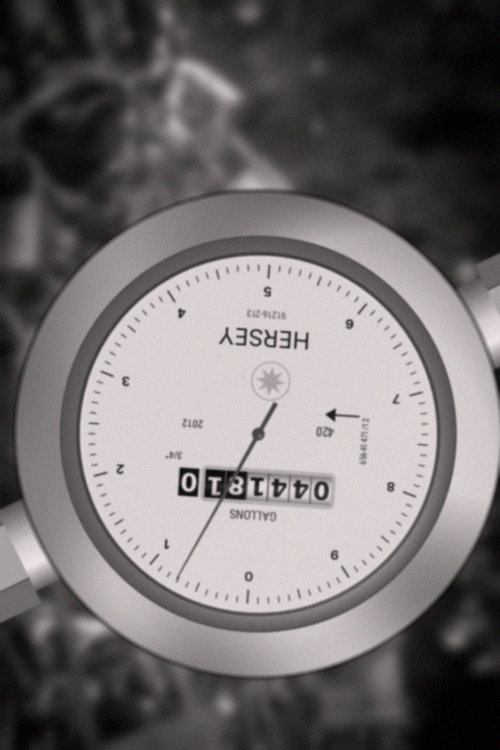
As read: 441810.7 gal
